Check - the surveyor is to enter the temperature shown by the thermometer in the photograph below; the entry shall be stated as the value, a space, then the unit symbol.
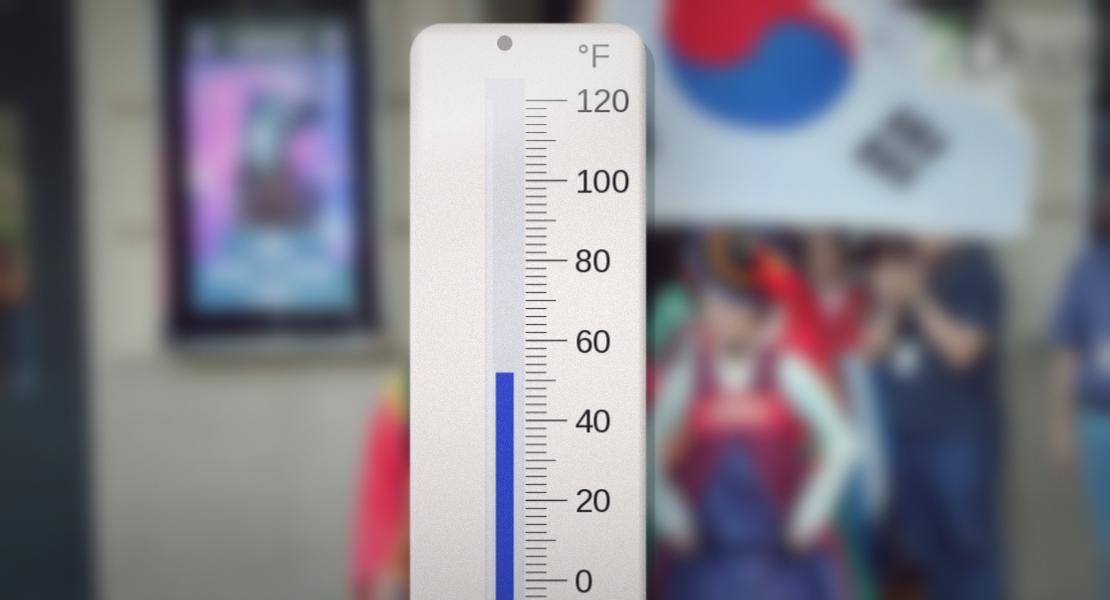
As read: 52 °F
